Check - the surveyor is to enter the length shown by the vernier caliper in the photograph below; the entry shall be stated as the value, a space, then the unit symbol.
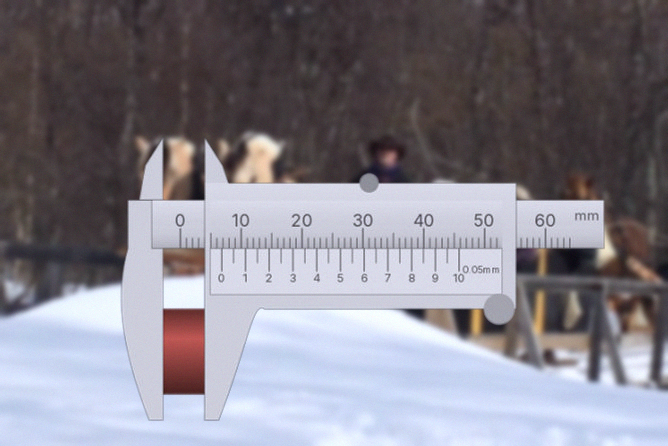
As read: 6.8 mm
